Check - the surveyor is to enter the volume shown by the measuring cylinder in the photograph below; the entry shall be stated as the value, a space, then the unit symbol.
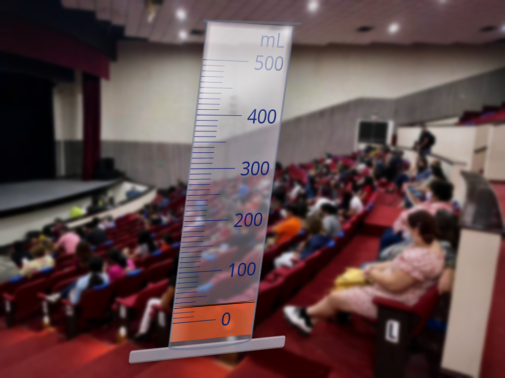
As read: 30 mL
